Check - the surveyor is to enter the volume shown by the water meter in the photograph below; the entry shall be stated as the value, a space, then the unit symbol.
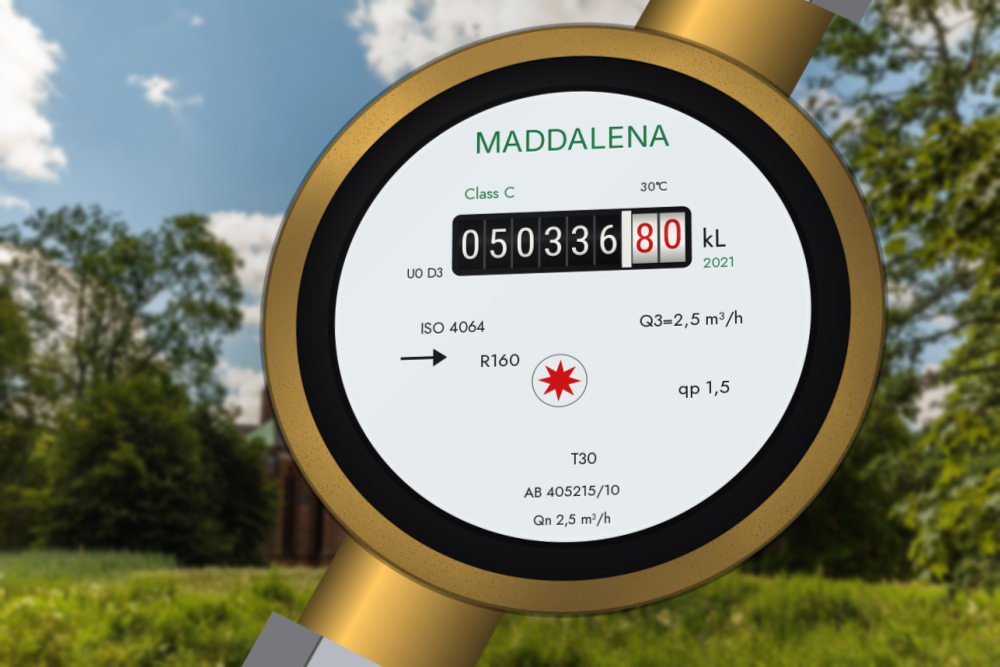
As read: 50336.80 kL
